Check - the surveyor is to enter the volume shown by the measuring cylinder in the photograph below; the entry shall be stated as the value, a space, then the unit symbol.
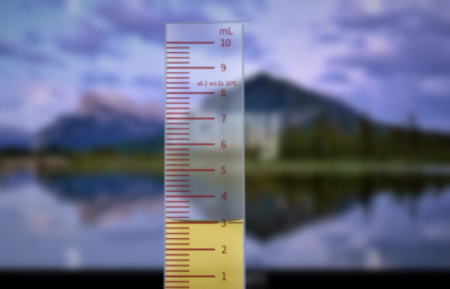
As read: 3 mL
